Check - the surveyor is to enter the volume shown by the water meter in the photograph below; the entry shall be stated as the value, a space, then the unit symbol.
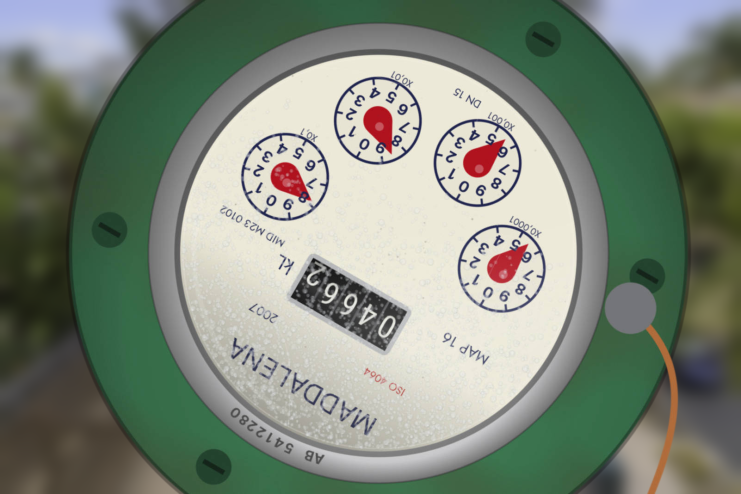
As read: 4661.7855 kL
